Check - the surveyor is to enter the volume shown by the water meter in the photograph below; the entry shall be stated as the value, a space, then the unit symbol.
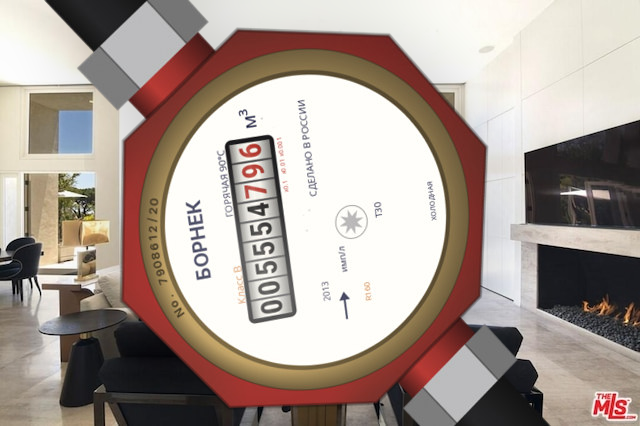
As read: 5554.796 m³
